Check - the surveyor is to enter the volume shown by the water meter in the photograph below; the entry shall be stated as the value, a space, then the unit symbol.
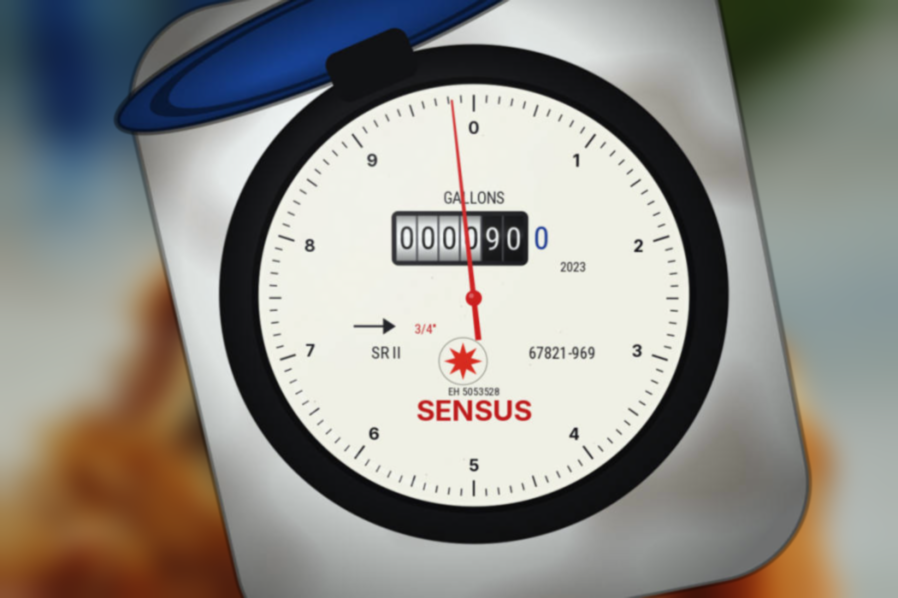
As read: 899.8 gal
